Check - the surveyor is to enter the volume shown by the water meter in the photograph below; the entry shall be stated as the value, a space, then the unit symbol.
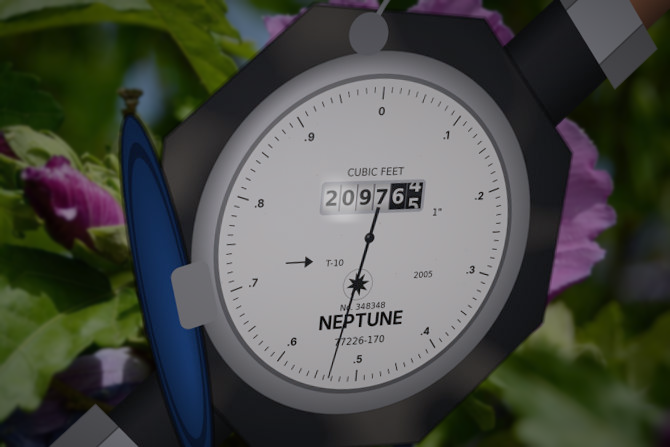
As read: 209764.53 ft³
